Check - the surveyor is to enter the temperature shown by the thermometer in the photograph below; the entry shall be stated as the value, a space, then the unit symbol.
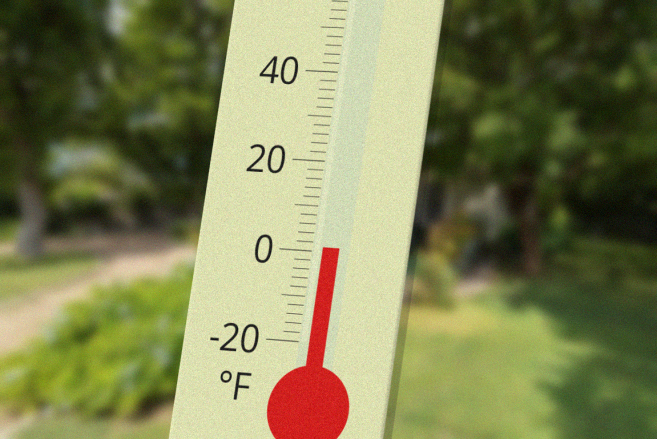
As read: 1 °F
